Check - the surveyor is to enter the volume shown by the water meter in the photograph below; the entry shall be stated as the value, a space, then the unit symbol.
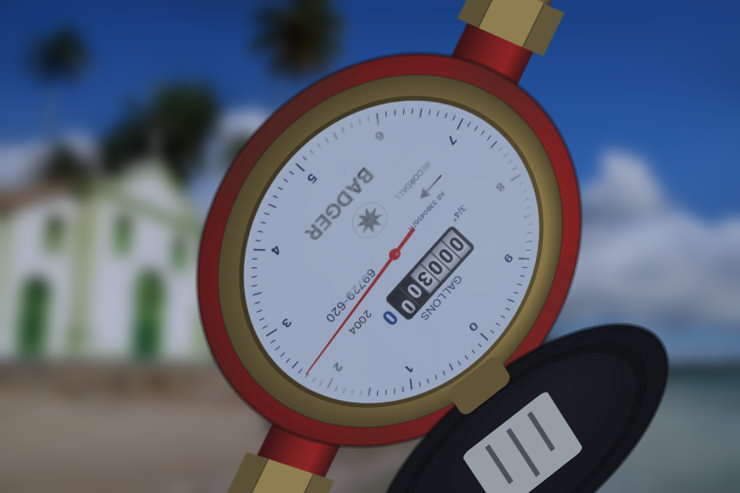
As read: 3002.3 gal
